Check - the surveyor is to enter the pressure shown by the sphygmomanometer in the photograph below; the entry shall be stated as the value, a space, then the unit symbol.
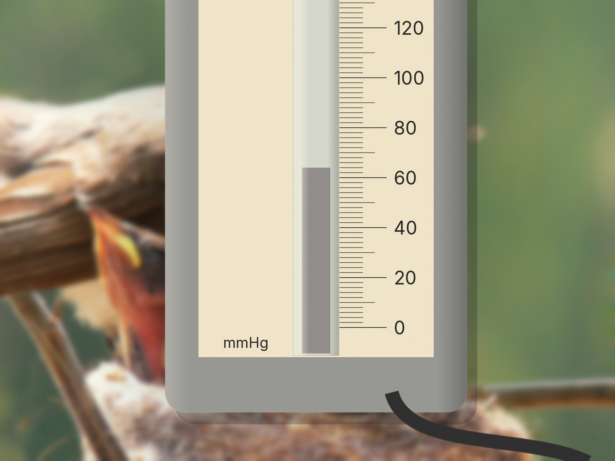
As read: 64 mmHg
